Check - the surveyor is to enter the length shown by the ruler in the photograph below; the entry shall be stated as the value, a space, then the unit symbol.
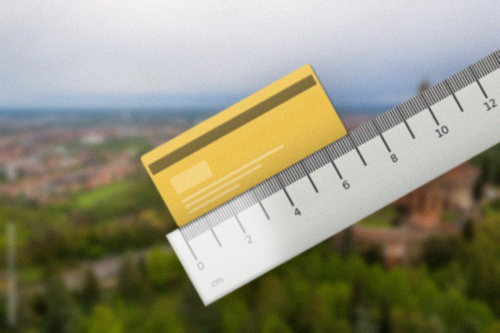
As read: 7 cm
